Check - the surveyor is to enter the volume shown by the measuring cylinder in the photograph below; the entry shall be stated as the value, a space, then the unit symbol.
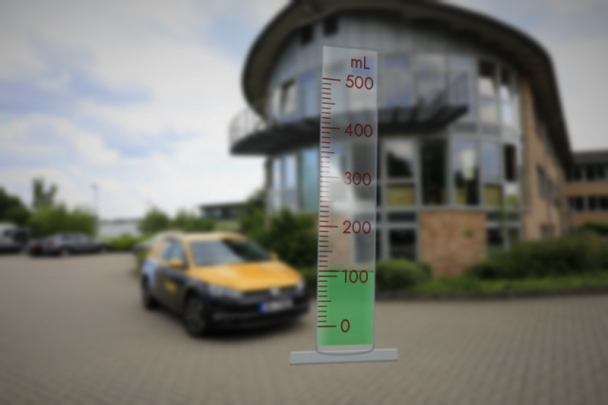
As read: 110 mL
